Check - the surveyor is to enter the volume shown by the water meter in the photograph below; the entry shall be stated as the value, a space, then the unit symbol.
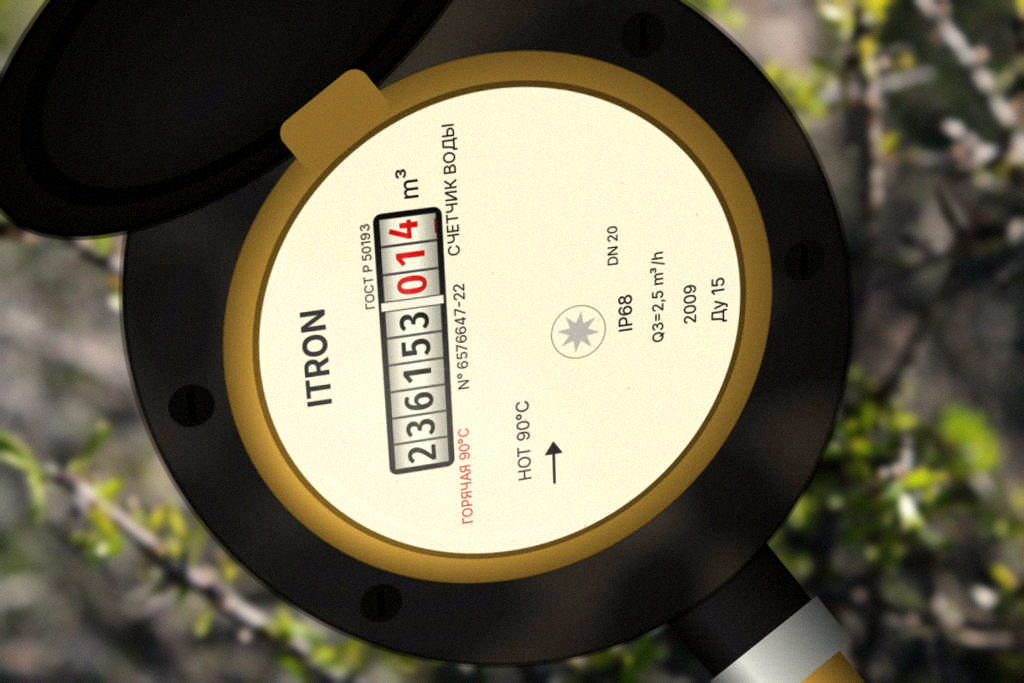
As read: 236153.014 m³
